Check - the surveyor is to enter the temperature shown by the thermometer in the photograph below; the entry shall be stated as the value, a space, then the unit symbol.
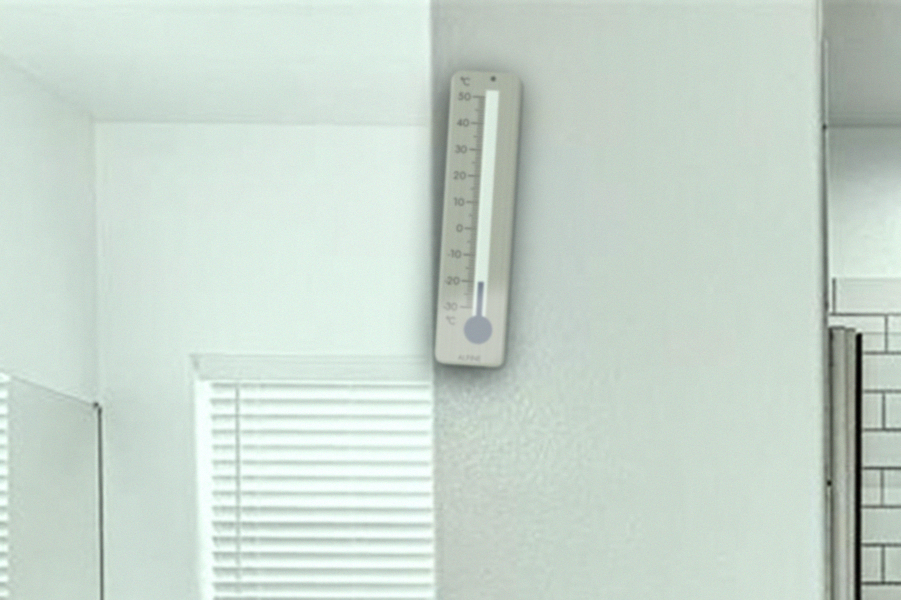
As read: -20 °C
